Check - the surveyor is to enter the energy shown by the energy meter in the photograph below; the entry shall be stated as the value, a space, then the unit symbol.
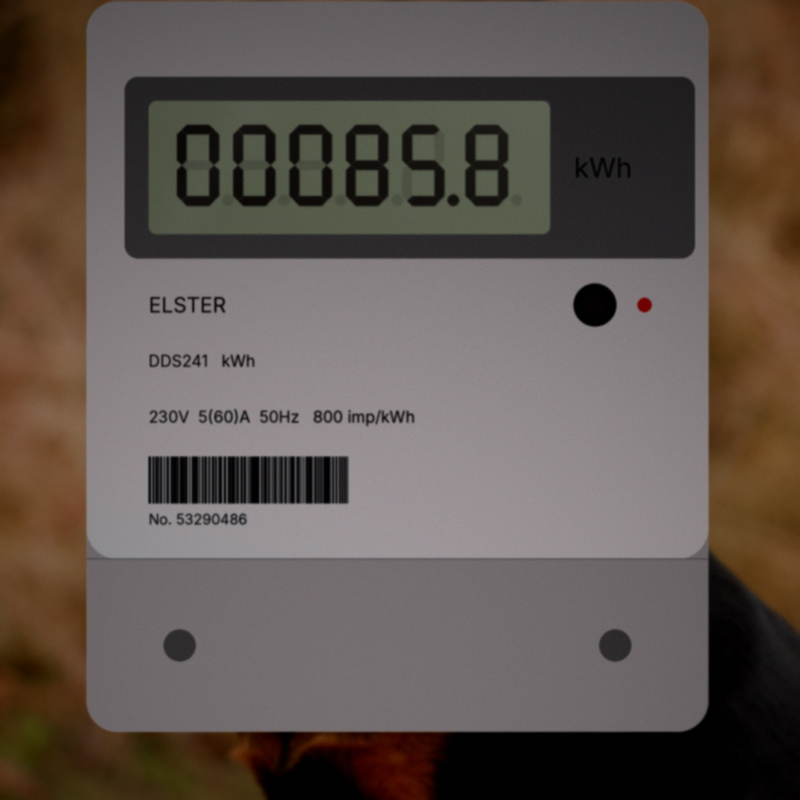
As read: 85.8 kWh
